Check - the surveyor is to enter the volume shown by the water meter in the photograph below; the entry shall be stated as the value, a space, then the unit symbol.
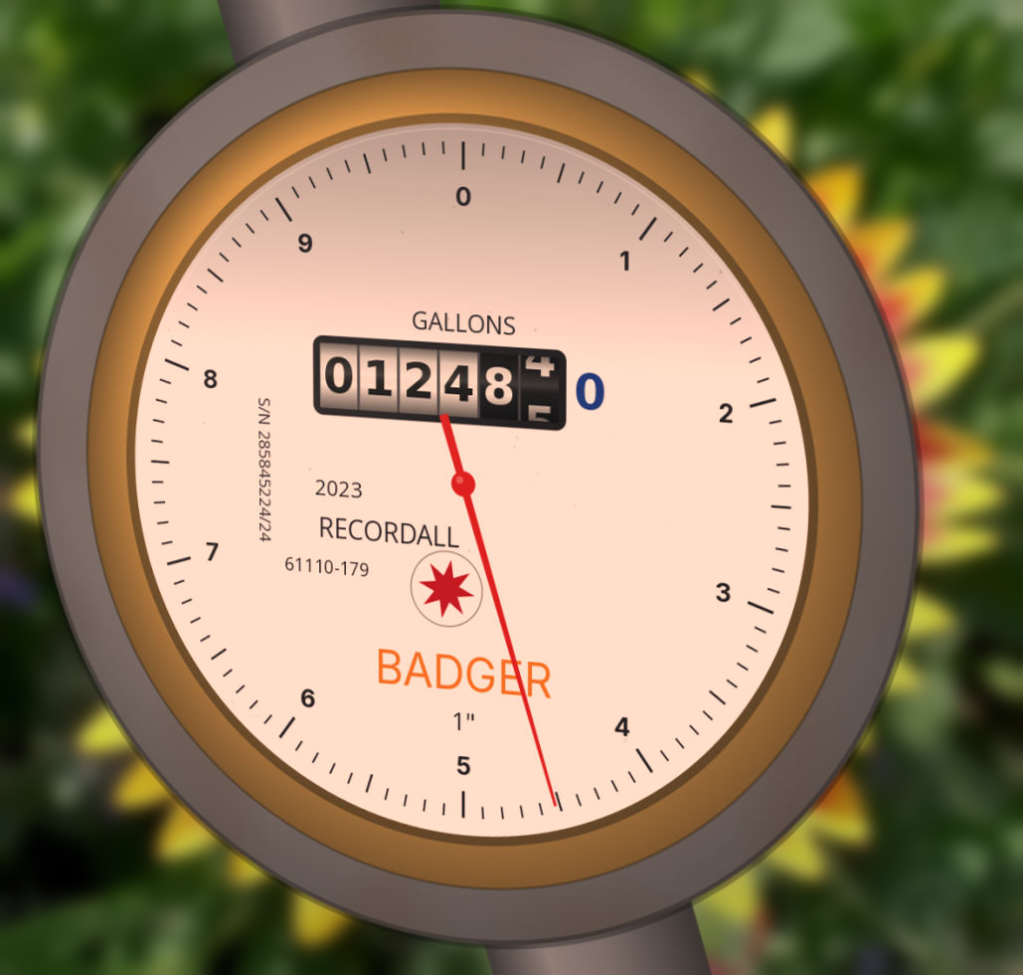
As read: 124844.5 gal
